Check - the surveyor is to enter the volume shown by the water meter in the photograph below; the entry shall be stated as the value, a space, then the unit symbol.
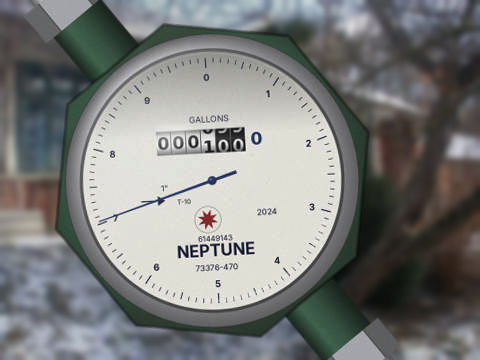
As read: 997.0 gal
